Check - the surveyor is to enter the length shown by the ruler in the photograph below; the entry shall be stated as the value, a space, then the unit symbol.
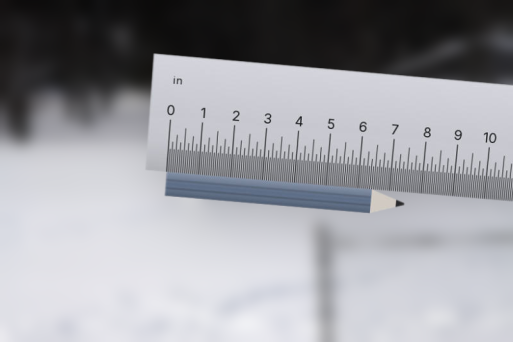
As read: 7.5 in
